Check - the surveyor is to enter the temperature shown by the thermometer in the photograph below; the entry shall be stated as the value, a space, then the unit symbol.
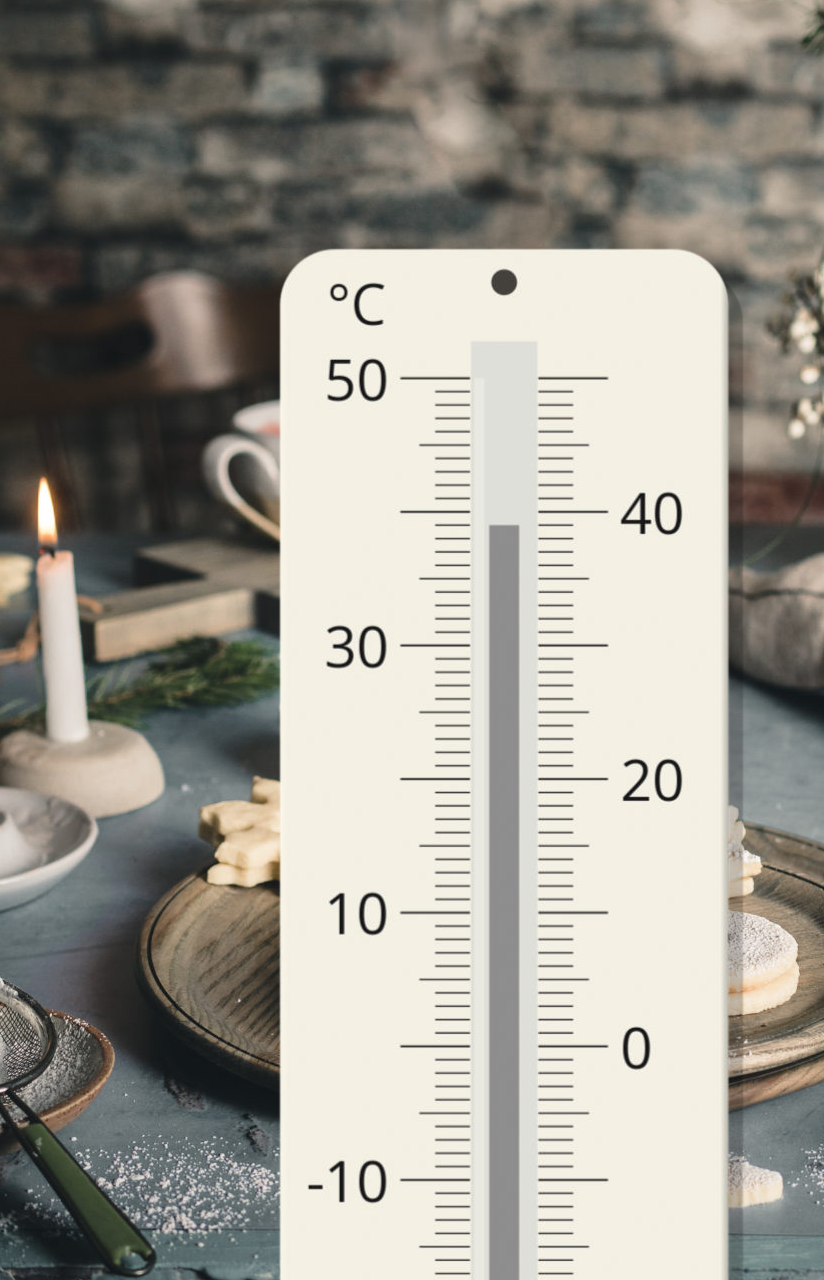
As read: 39 °C
